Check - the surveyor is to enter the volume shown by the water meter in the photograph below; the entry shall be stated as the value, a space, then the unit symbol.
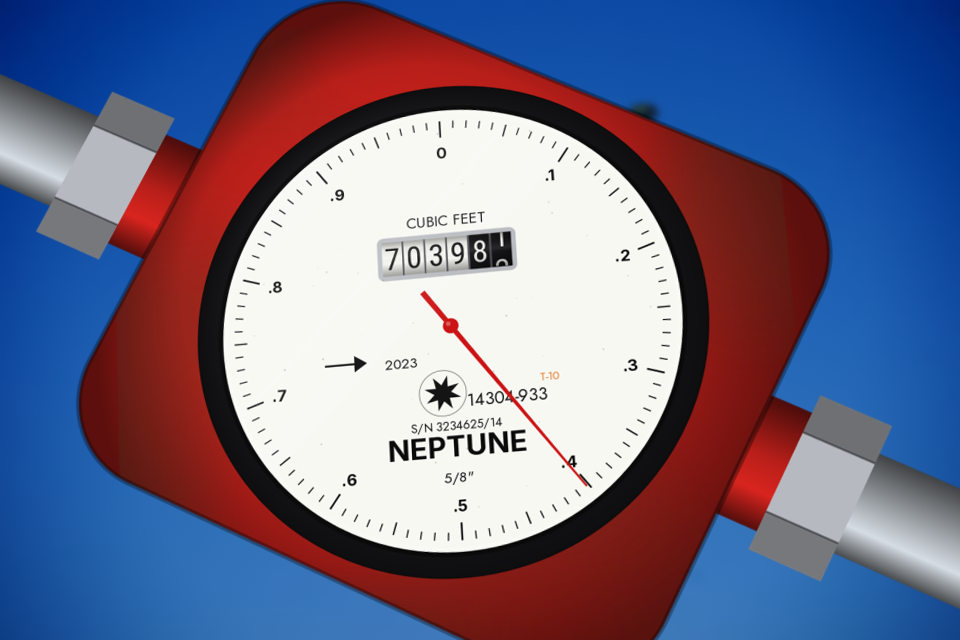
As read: 703981.40 ft³
